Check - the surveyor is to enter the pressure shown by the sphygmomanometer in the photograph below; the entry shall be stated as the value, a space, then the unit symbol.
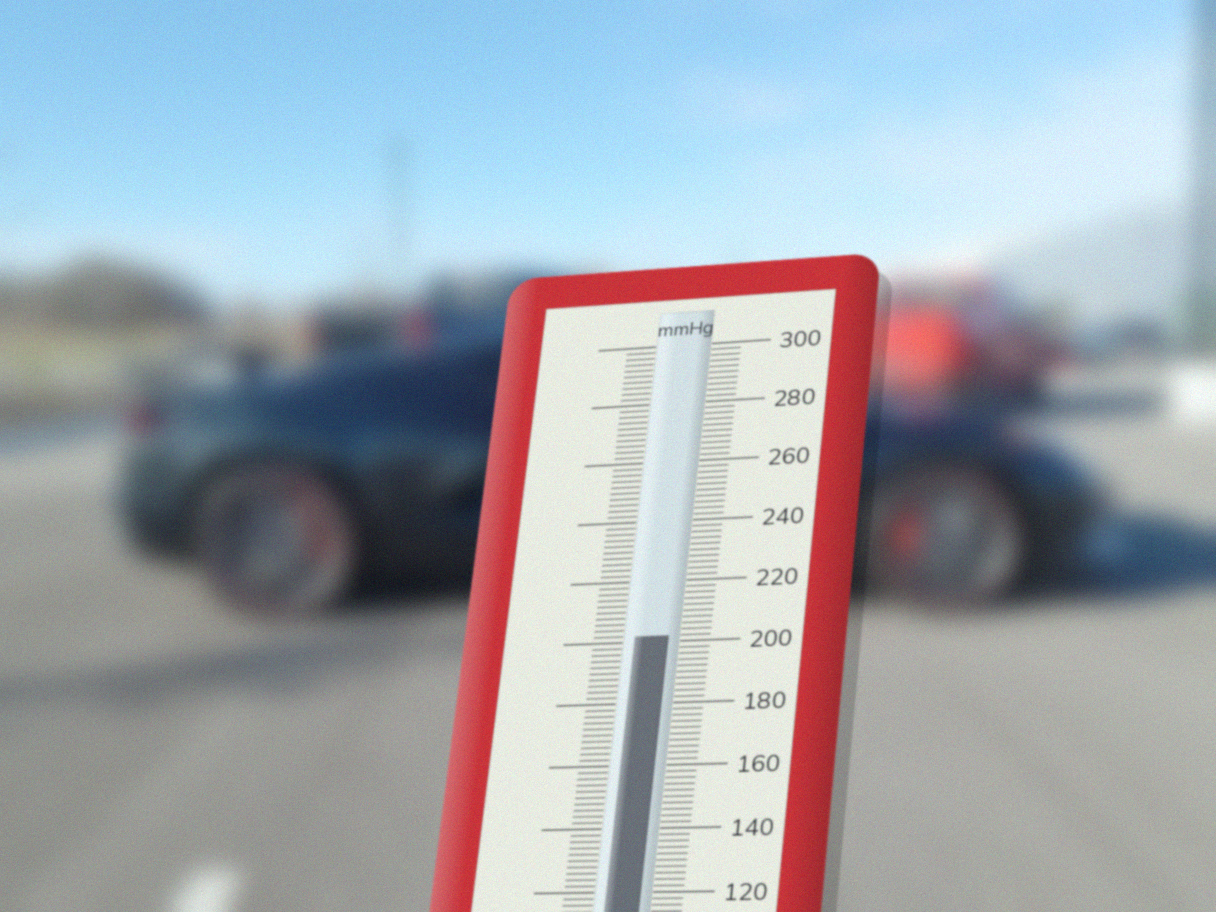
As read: 202 mmHg
